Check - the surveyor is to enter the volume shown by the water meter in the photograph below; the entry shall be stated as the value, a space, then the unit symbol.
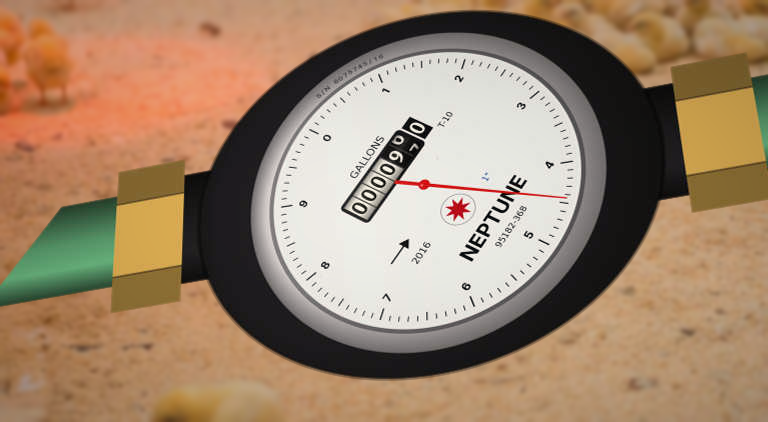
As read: 964.4 gal
